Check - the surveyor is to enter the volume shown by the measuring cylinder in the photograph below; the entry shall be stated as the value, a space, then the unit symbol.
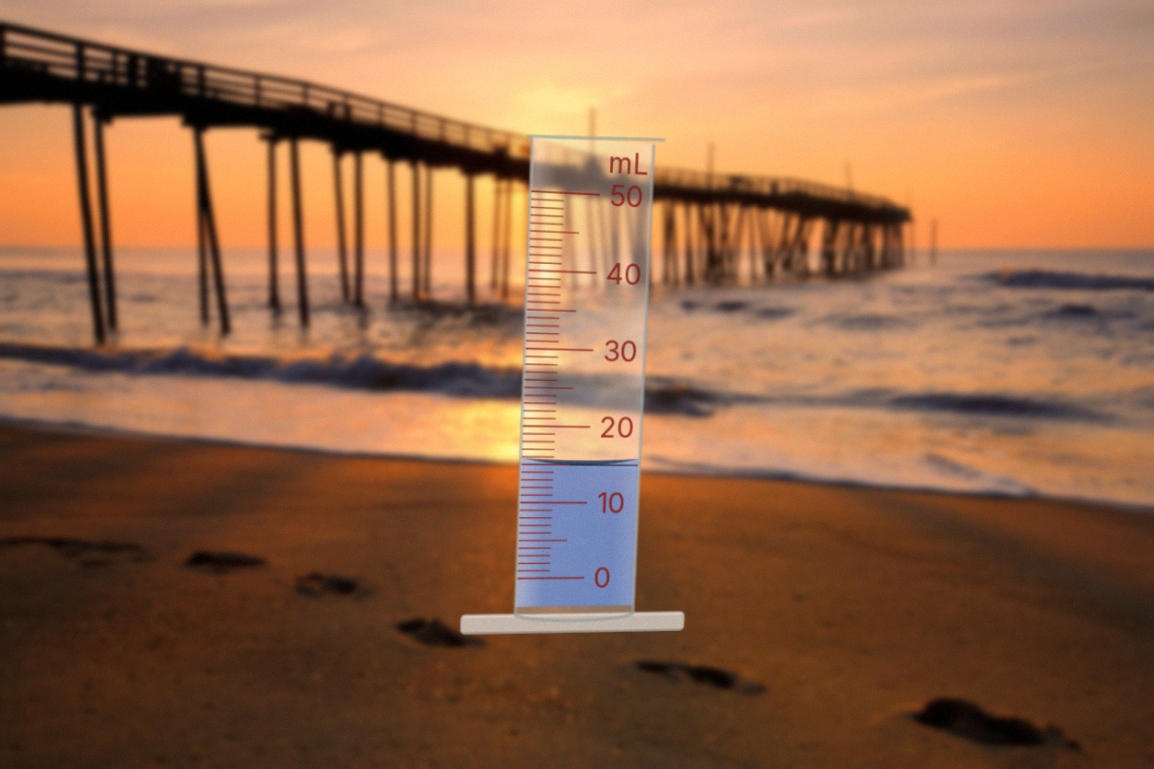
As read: 15 mL
